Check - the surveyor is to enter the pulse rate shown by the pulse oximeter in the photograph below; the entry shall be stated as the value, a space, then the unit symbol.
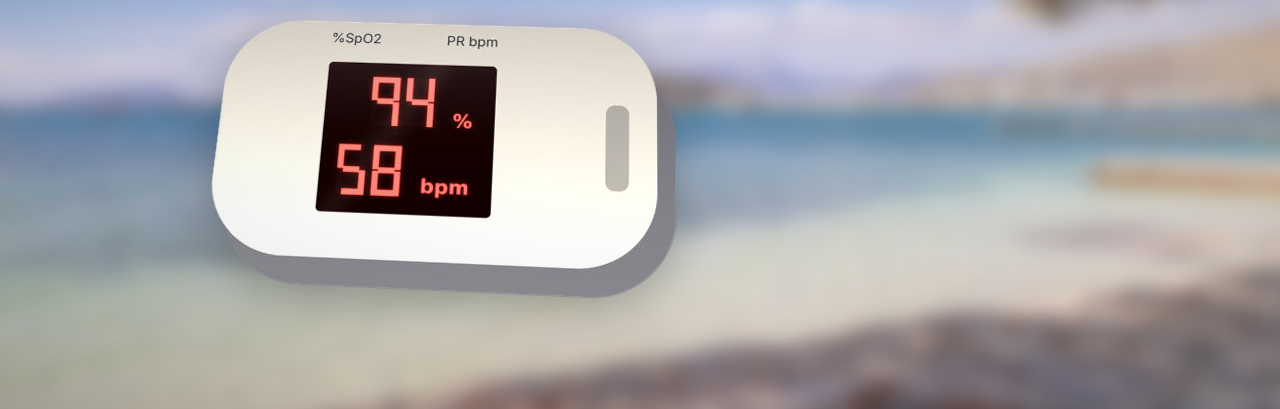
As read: 58 bpm
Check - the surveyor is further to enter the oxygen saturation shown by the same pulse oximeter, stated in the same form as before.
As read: 94 %
